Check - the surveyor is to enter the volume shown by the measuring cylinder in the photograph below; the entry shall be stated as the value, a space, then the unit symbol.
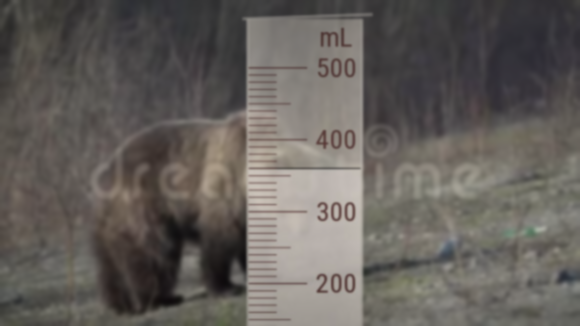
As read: 360 mL
